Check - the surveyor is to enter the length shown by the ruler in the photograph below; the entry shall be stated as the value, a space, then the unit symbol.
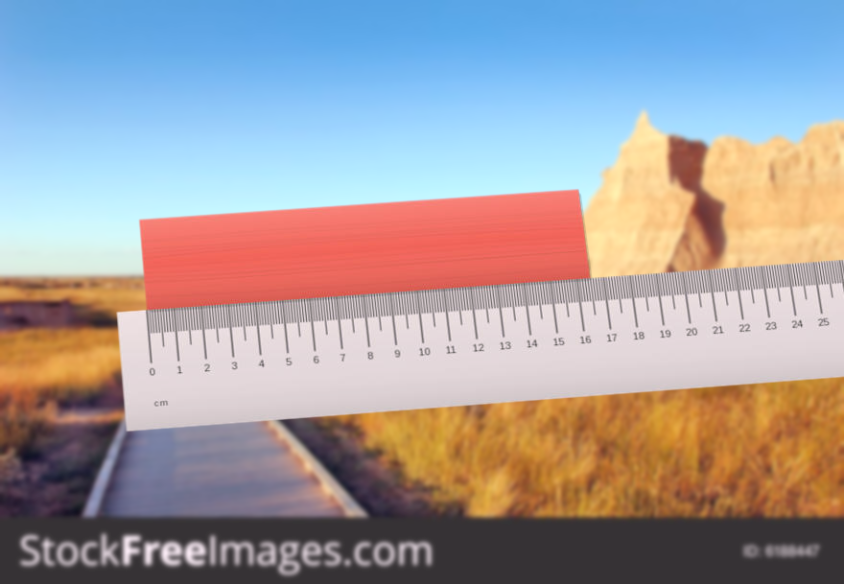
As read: 16.5 cm
